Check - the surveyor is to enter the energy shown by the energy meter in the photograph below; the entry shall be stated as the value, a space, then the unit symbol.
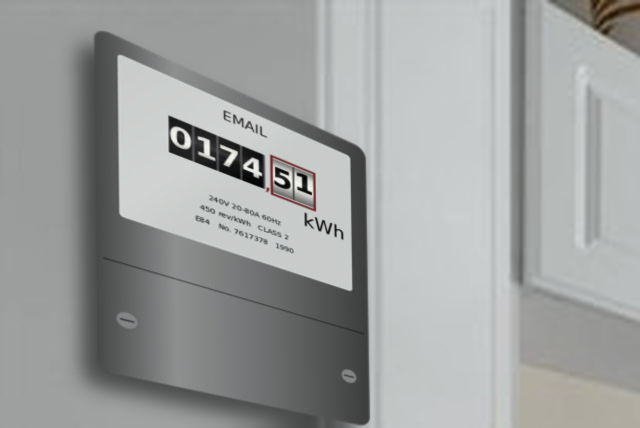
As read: 174.51 kWh
